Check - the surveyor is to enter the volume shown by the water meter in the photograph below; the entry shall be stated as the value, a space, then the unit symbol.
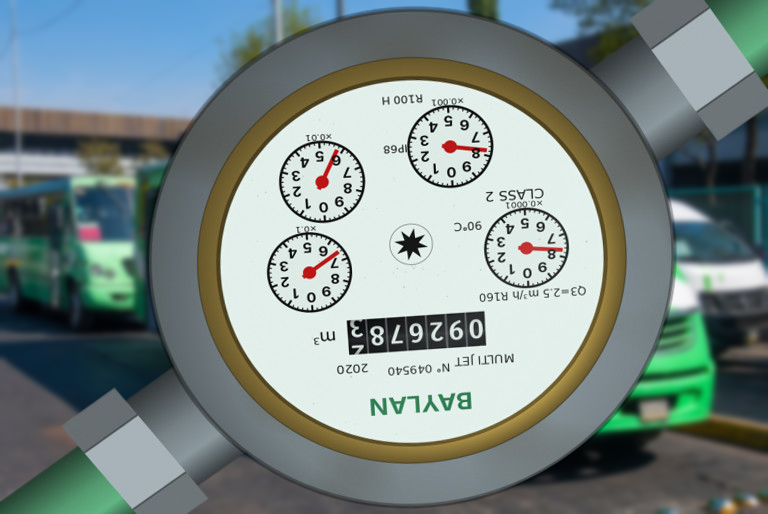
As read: 926782.6577 m³
